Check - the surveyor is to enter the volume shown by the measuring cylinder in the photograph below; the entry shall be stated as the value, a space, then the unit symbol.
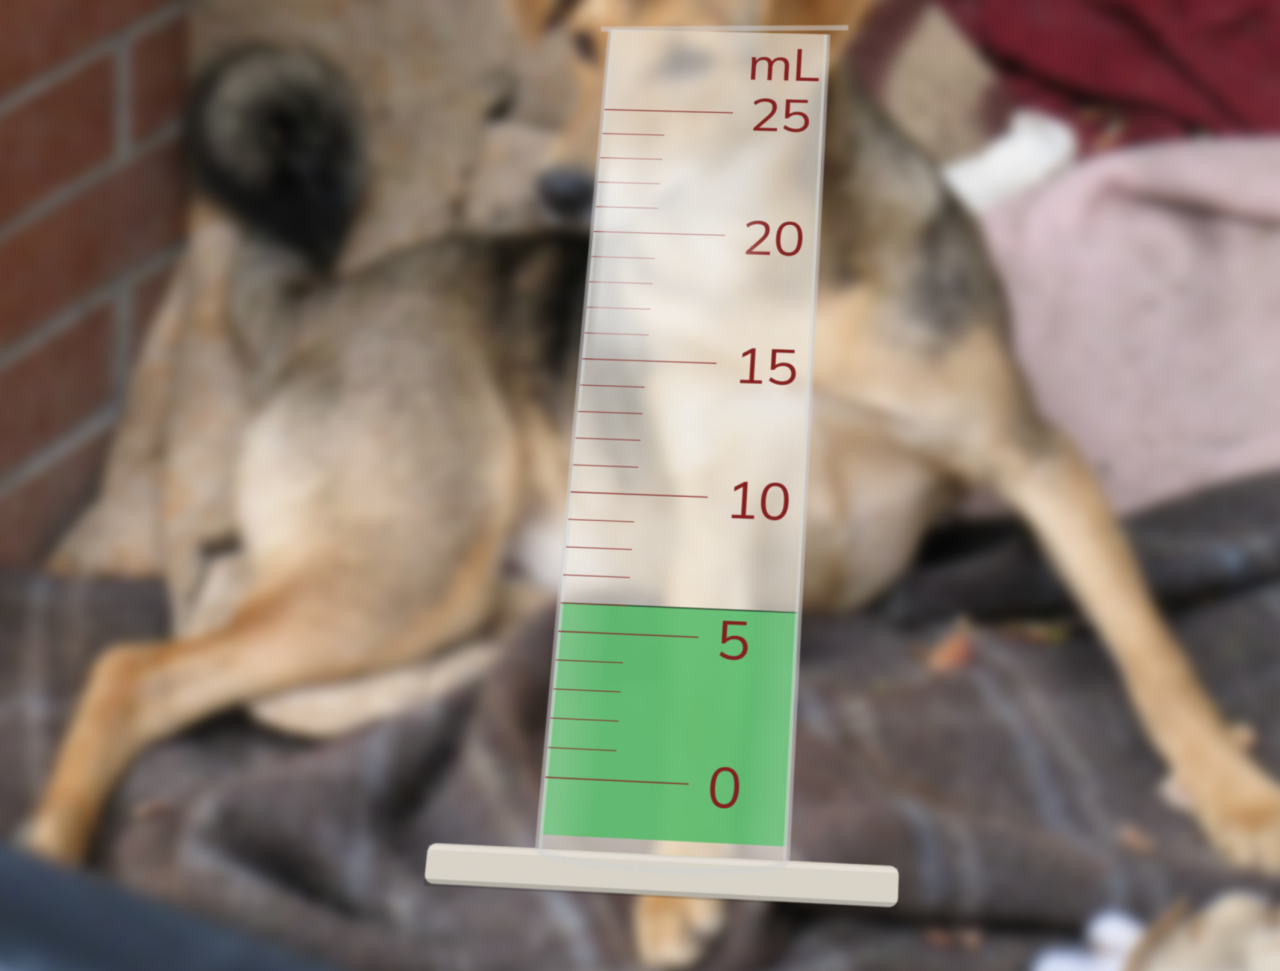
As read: 6 mL
